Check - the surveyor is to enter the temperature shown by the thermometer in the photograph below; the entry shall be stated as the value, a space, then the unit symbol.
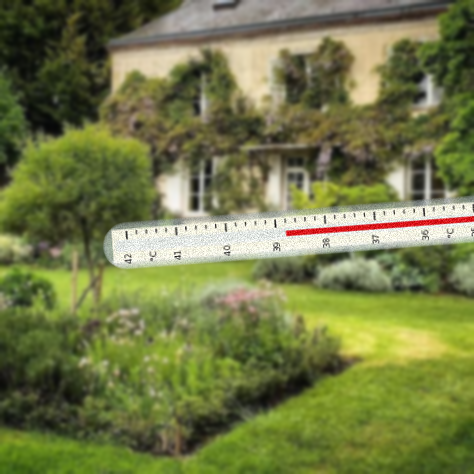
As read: 38.8 °C
